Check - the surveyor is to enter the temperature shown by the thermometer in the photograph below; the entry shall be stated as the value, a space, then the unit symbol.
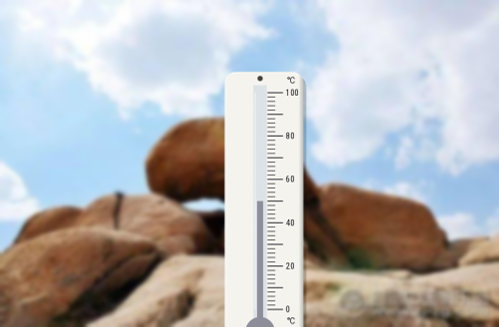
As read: 50 °C
